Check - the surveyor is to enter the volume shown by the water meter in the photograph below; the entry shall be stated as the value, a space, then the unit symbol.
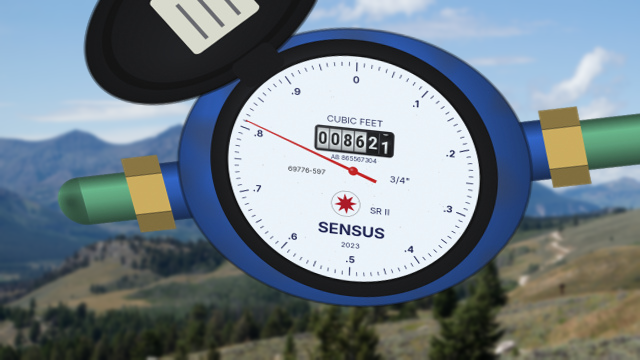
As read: 8620.81 ft³
